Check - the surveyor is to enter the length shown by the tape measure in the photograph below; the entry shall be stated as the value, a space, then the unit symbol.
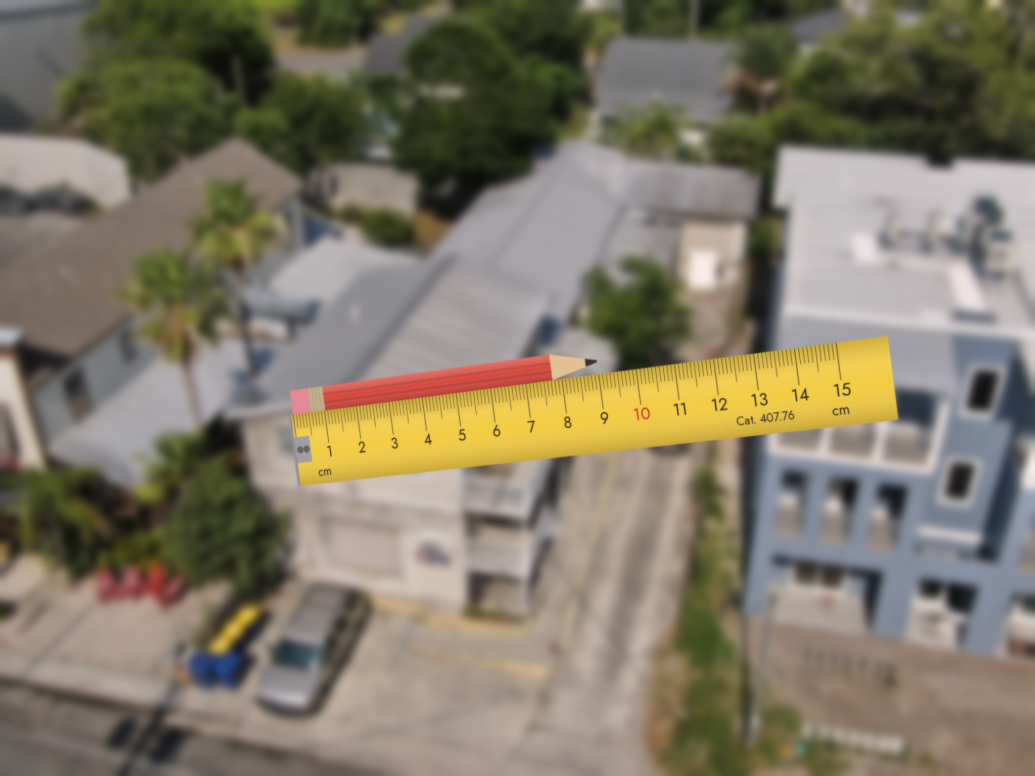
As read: 9 cm
